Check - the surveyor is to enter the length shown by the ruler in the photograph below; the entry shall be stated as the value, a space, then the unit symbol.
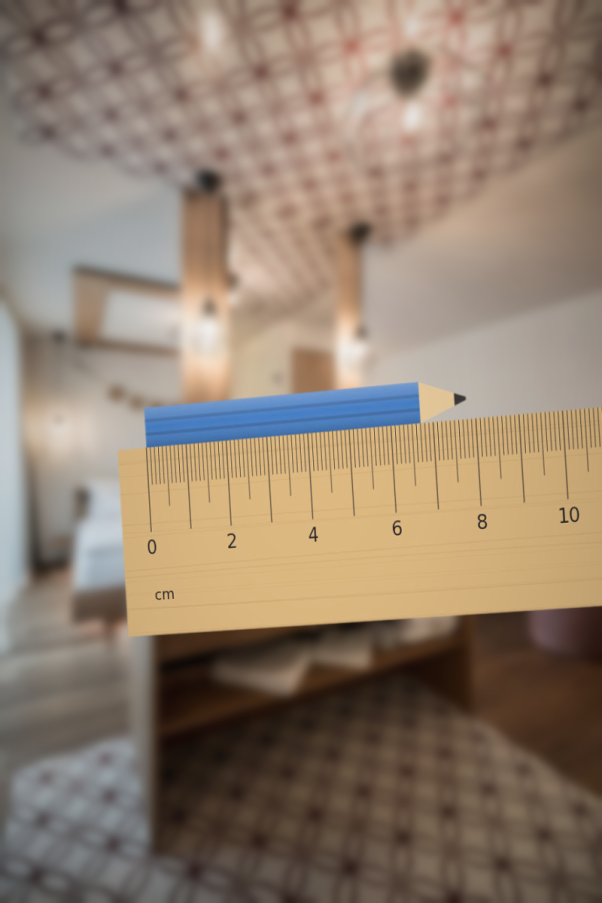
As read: 7.8 cm
